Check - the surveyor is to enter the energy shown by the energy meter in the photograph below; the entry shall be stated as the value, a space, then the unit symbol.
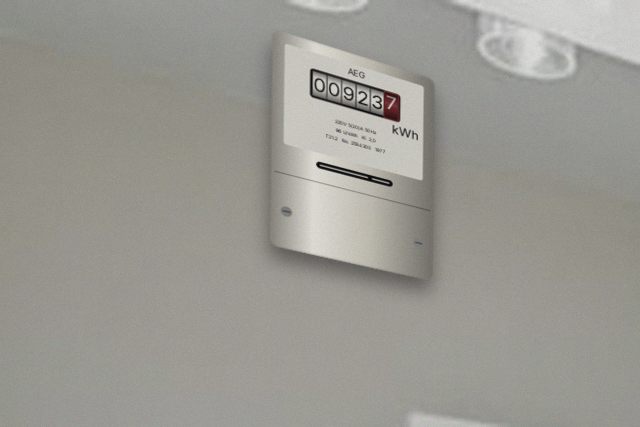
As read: 923.7 kWh
